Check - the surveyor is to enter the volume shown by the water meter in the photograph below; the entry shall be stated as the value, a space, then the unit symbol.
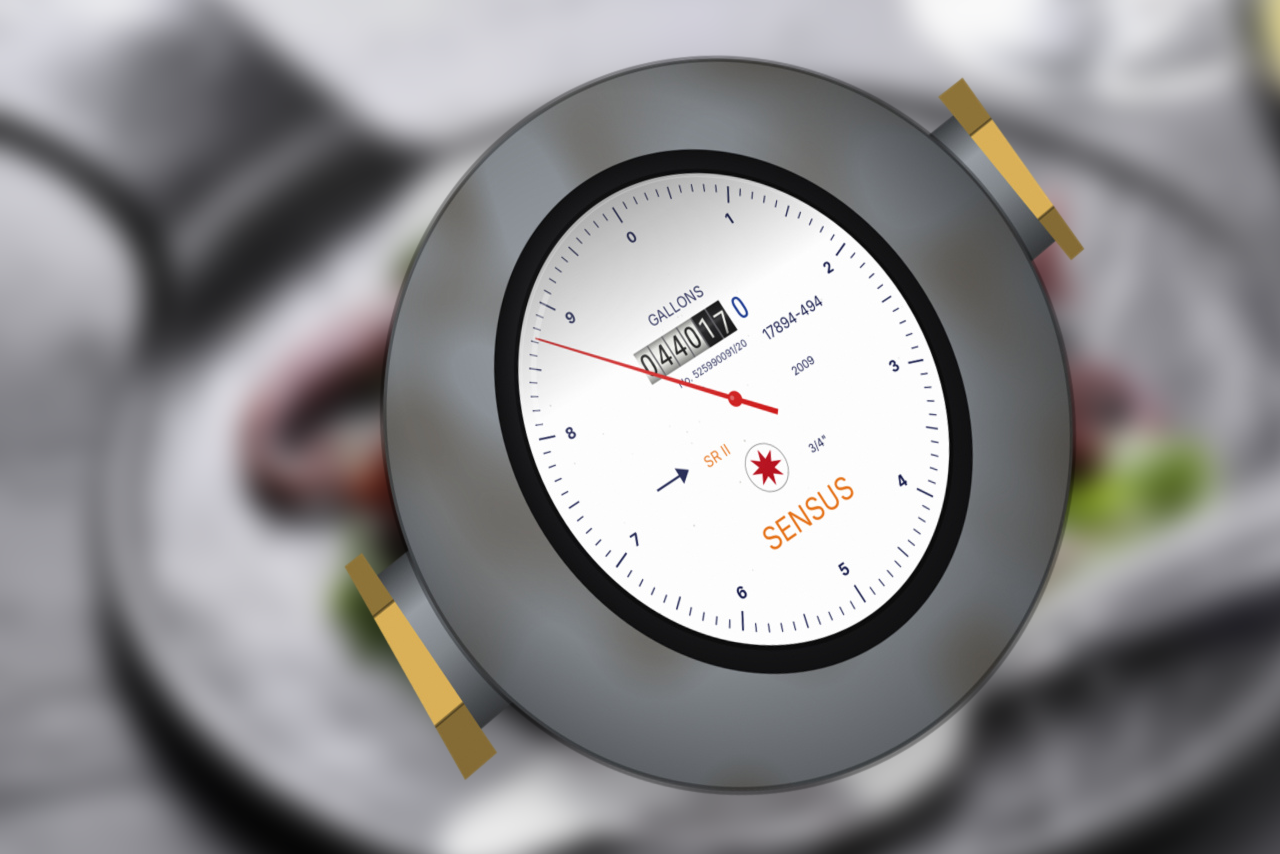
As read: 440168.7 gal
